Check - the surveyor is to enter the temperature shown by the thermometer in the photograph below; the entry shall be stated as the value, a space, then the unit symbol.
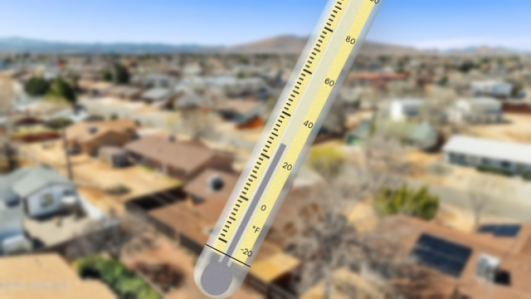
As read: 28 °F
